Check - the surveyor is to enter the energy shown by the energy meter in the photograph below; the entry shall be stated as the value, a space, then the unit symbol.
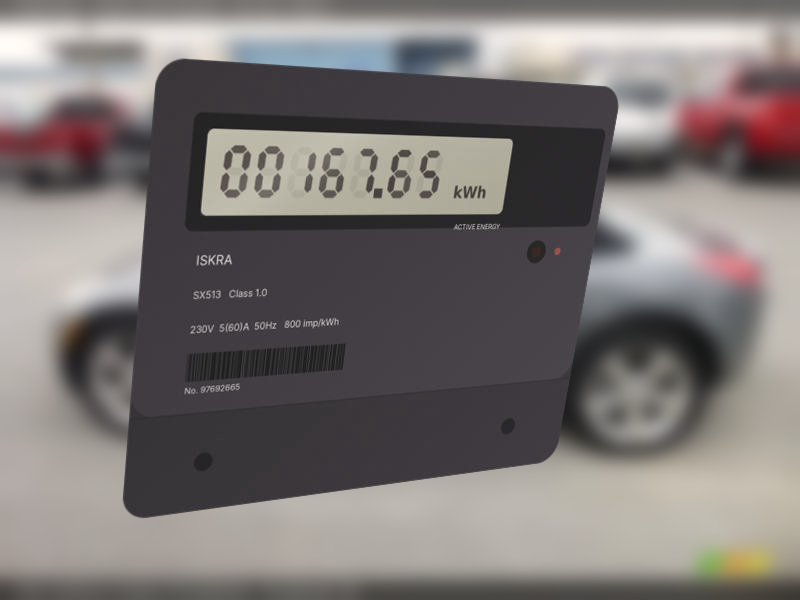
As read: 167.65 kWh
